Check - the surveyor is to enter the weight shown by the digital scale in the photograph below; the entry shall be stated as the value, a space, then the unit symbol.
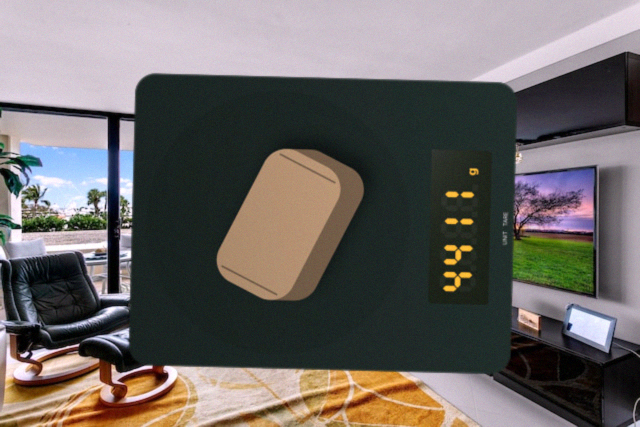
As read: 4411 g
